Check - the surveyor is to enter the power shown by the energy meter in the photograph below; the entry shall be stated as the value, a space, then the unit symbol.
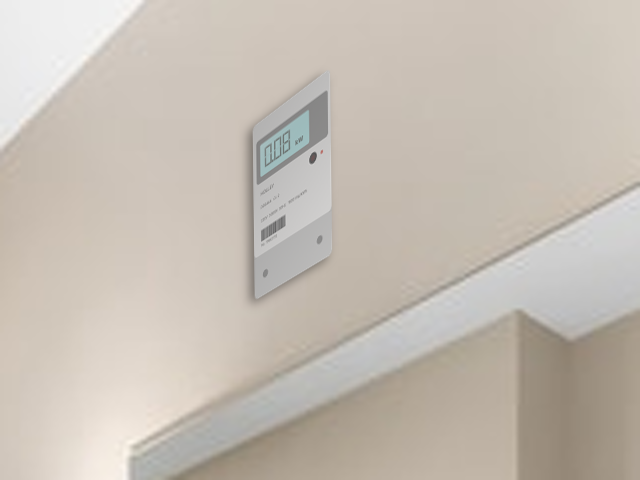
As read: 0.08 kW
